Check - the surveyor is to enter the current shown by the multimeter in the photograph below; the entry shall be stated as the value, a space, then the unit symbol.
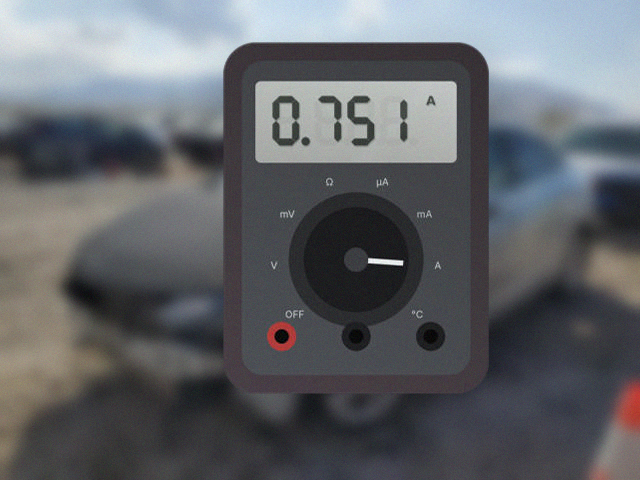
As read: 0.751 A
